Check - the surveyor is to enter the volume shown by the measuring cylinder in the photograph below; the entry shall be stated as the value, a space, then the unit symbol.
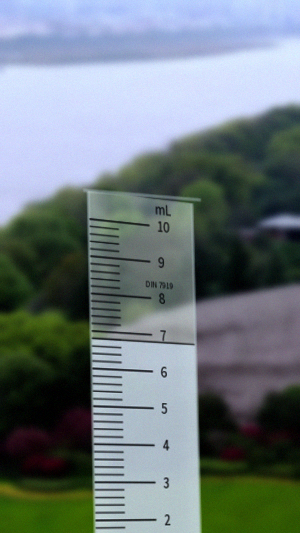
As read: 6.8 mL
